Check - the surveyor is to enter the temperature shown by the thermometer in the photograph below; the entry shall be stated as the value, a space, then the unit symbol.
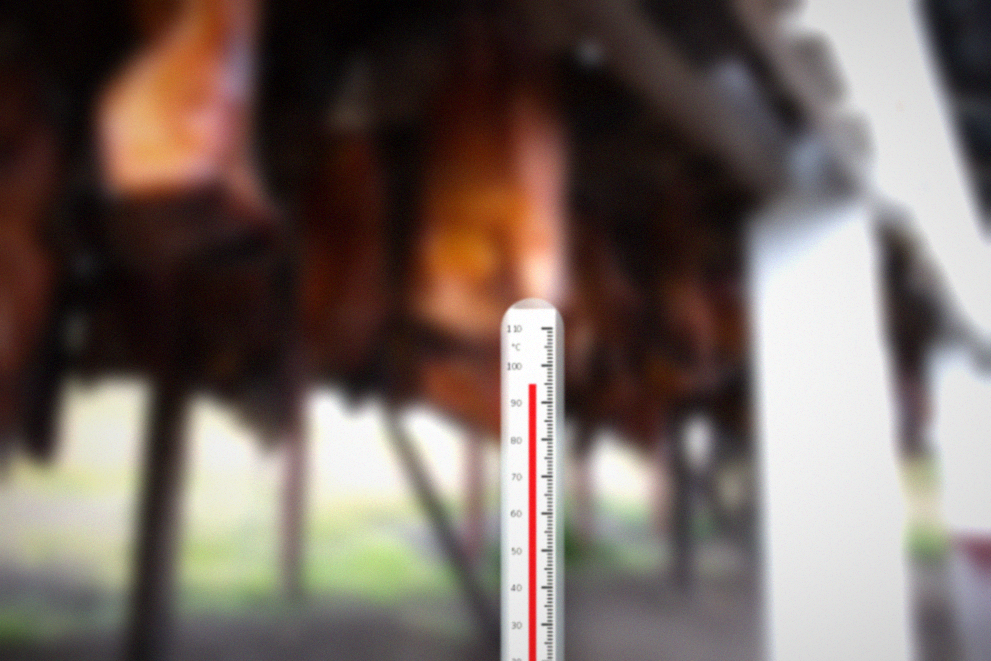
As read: 95 °C
